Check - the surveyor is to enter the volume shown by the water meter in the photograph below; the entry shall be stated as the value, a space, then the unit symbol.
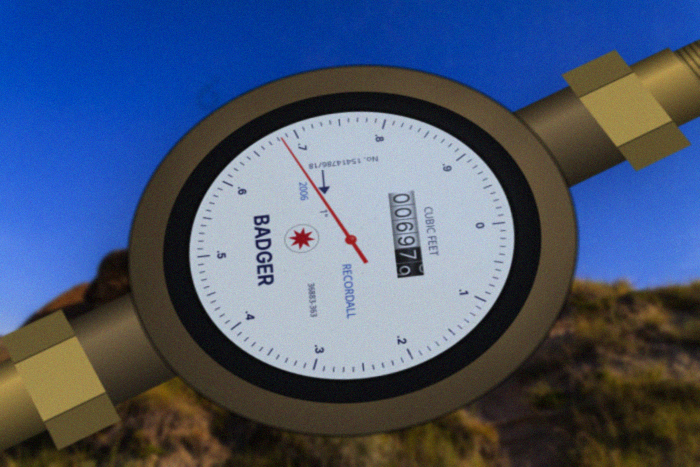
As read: 6978.68 ft³
